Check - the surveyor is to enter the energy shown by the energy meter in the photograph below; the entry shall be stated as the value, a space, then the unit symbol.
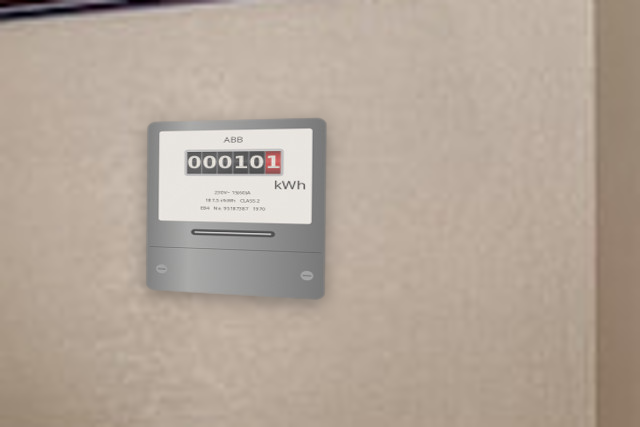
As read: 10.1 kWh
